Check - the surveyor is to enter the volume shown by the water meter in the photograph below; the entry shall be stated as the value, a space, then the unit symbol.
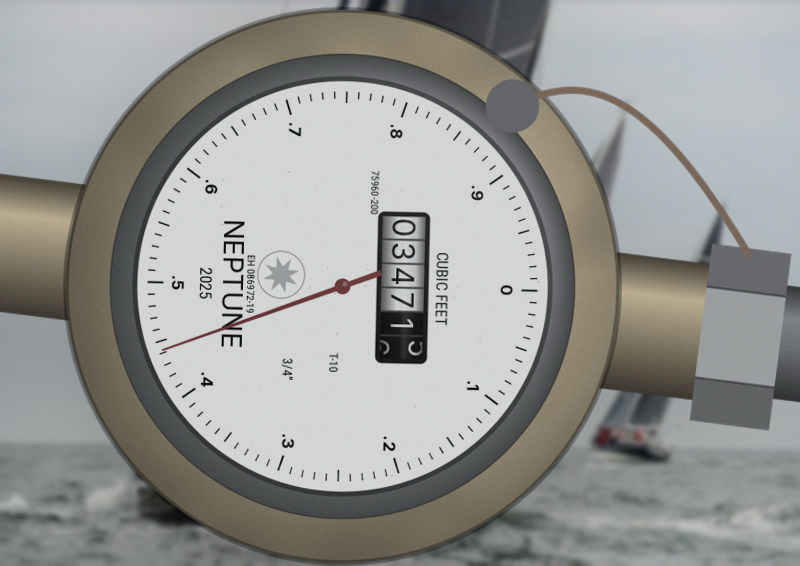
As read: 34715.44 ft³
